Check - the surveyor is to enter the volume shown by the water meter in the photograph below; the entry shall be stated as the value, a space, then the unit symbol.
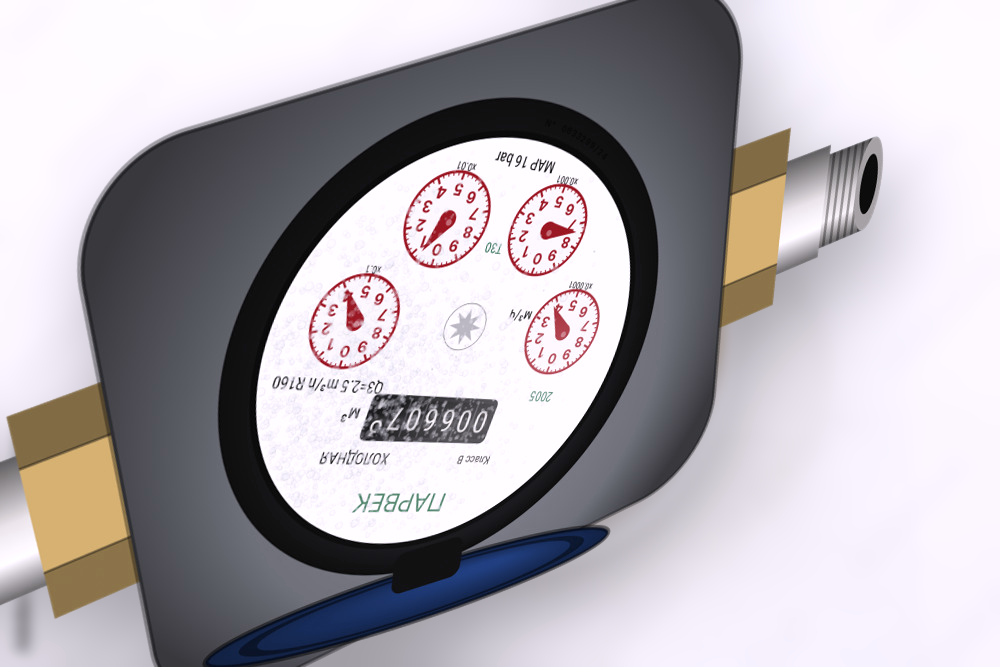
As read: 66073.4073 m³
